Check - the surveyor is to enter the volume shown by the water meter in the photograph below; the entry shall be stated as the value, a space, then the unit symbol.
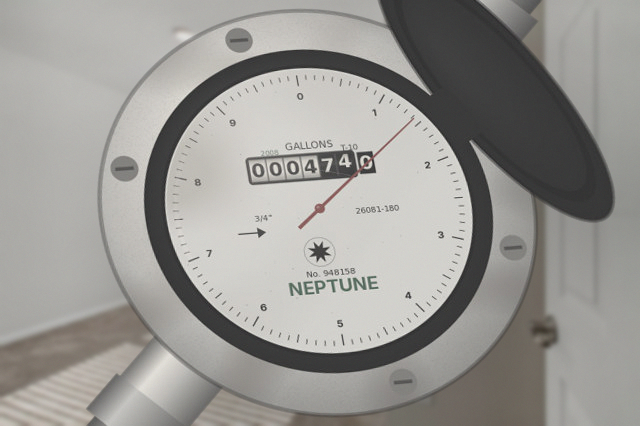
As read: 4741.4 gal
